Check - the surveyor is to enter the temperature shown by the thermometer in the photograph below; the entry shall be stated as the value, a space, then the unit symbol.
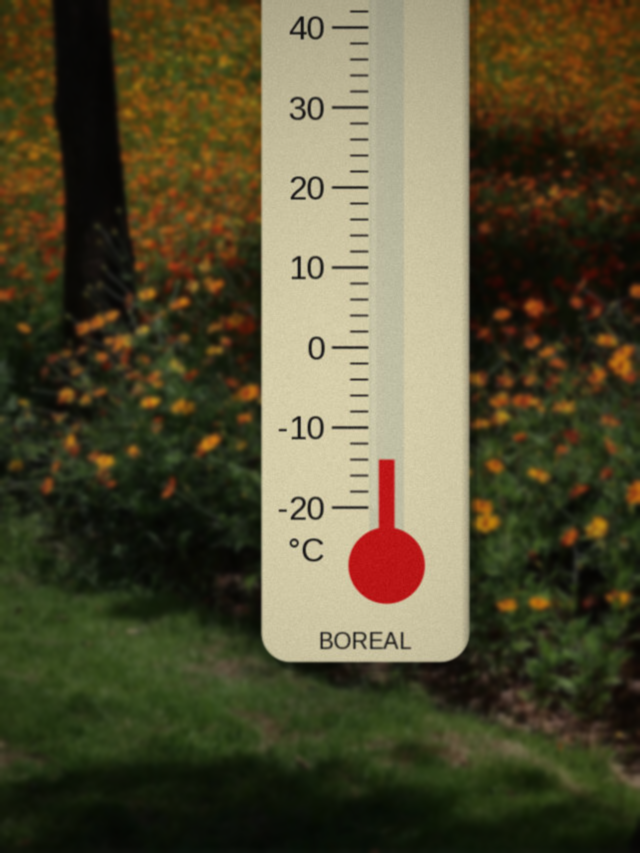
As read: -14 °C
